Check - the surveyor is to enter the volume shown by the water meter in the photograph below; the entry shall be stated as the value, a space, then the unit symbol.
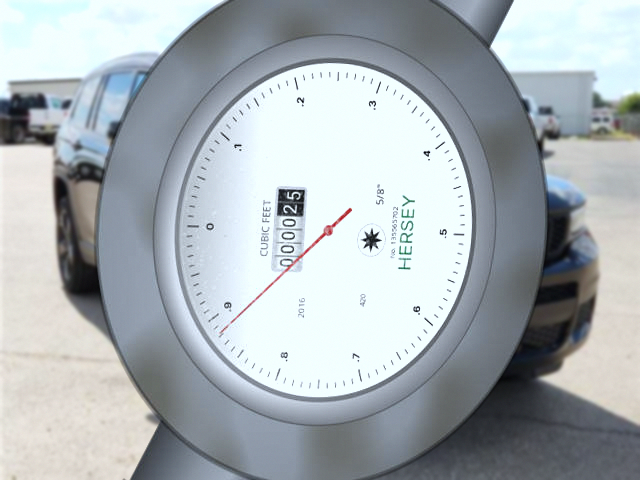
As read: 24.88 ft³
